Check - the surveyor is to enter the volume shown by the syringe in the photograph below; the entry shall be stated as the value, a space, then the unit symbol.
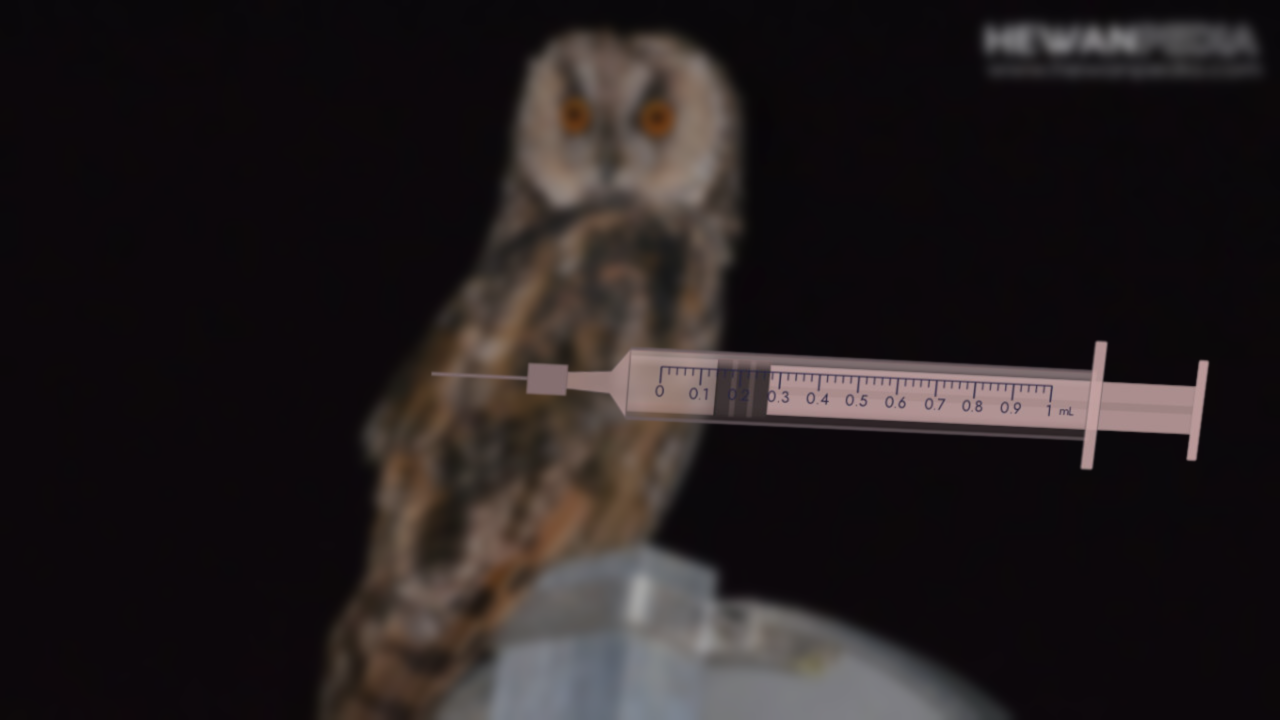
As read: 0.14 mL
